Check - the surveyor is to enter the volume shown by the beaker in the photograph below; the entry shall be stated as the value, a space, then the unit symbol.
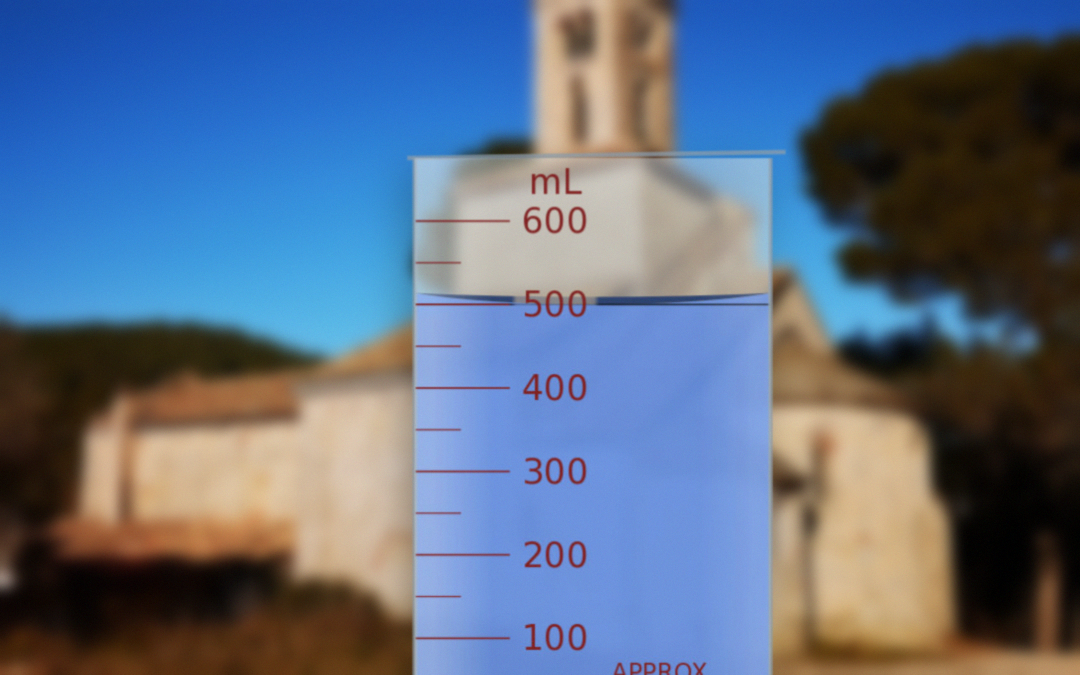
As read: 500 mL
